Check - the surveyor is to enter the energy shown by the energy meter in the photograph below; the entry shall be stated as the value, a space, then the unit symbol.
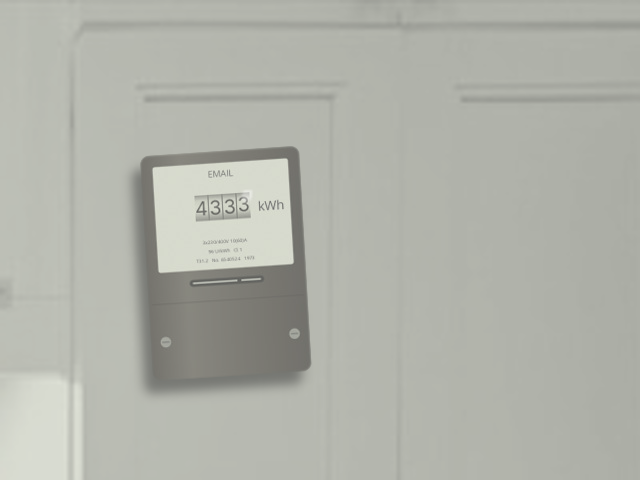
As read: 4333 kWh
